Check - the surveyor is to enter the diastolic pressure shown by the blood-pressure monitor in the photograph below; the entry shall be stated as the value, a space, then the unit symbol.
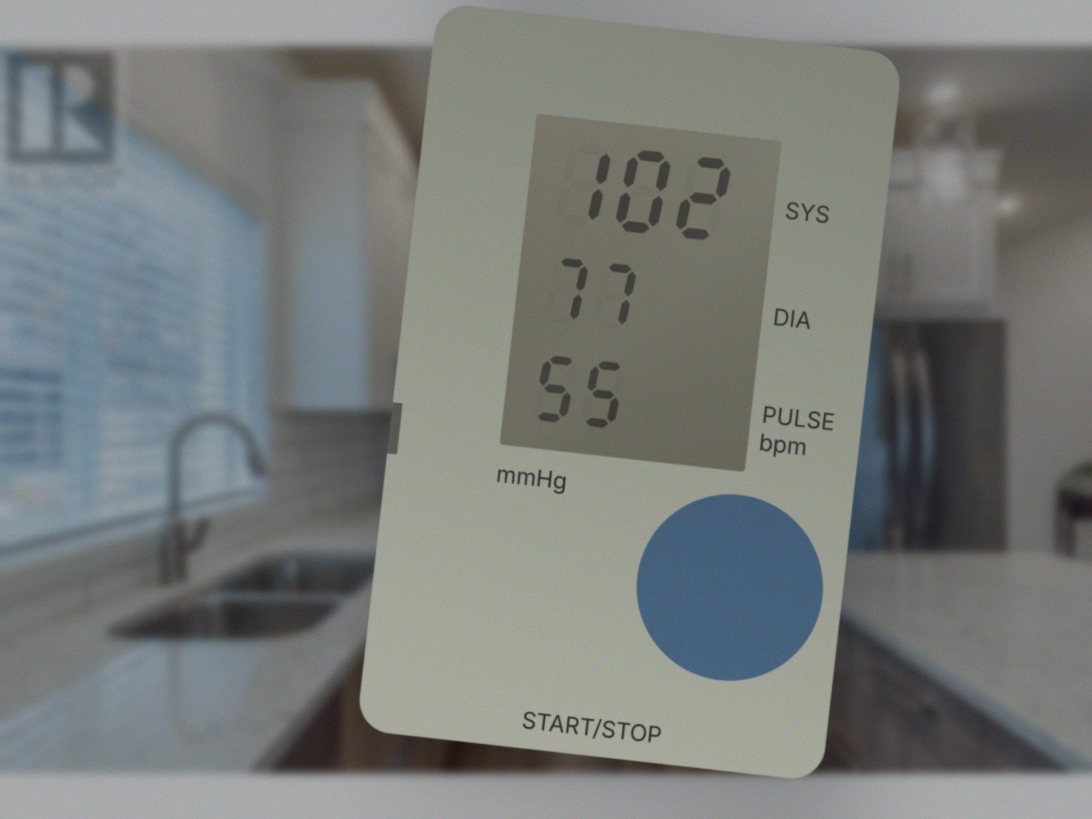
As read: 77 mmHg
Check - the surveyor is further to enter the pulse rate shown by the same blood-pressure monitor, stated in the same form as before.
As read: 55 bpm
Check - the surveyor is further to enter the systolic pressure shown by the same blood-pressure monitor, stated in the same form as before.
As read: 102 mmHg
